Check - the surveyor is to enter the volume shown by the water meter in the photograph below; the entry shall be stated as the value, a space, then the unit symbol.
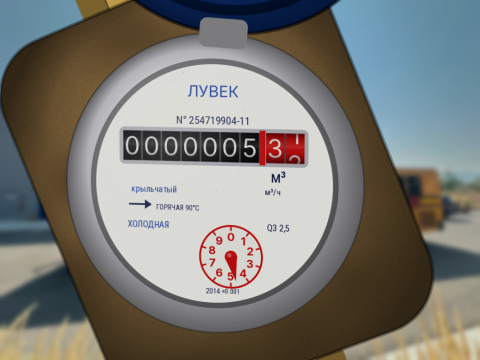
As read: 5.314 m³
